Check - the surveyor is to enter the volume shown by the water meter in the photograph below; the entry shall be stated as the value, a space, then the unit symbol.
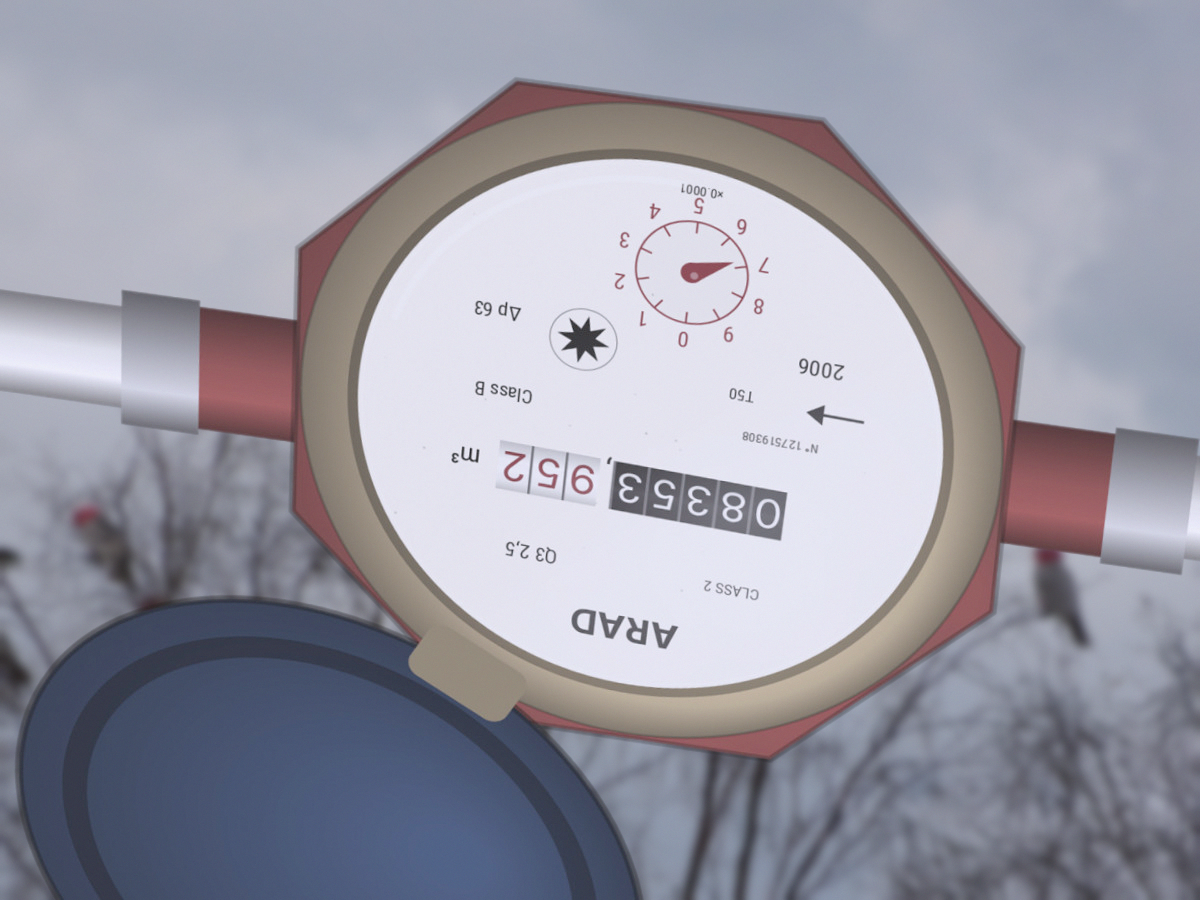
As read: 8353.9526 m³
